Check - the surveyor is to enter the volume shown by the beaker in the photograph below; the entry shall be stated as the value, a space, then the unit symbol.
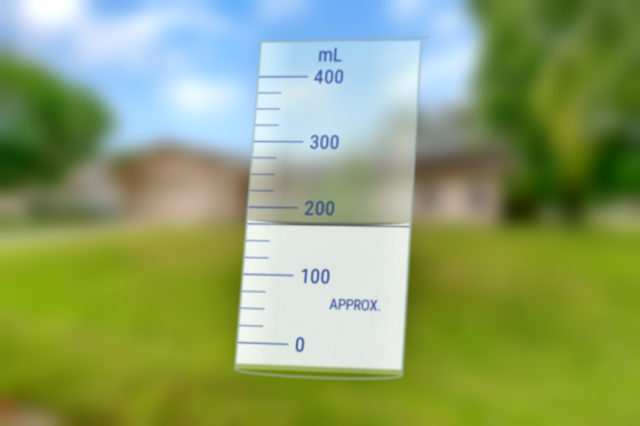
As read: 175 mL
